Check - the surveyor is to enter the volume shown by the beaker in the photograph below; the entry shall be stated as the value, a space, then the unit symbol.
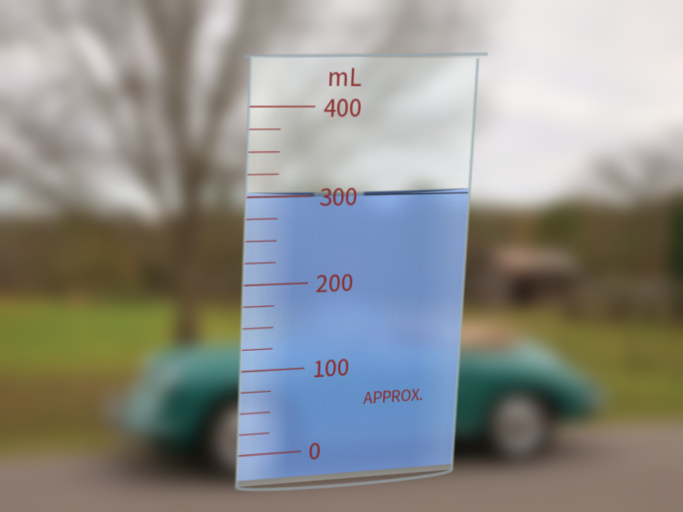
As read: 300 mL
